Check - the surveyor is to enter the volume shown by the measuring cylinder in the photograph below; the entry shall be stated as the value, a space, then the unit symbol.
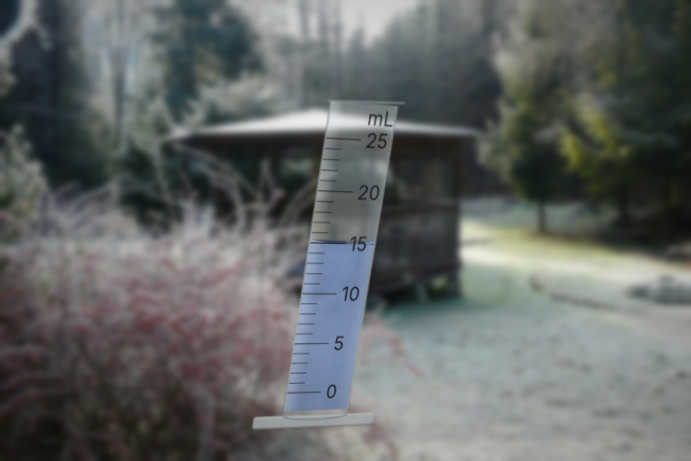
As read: 15 mL
